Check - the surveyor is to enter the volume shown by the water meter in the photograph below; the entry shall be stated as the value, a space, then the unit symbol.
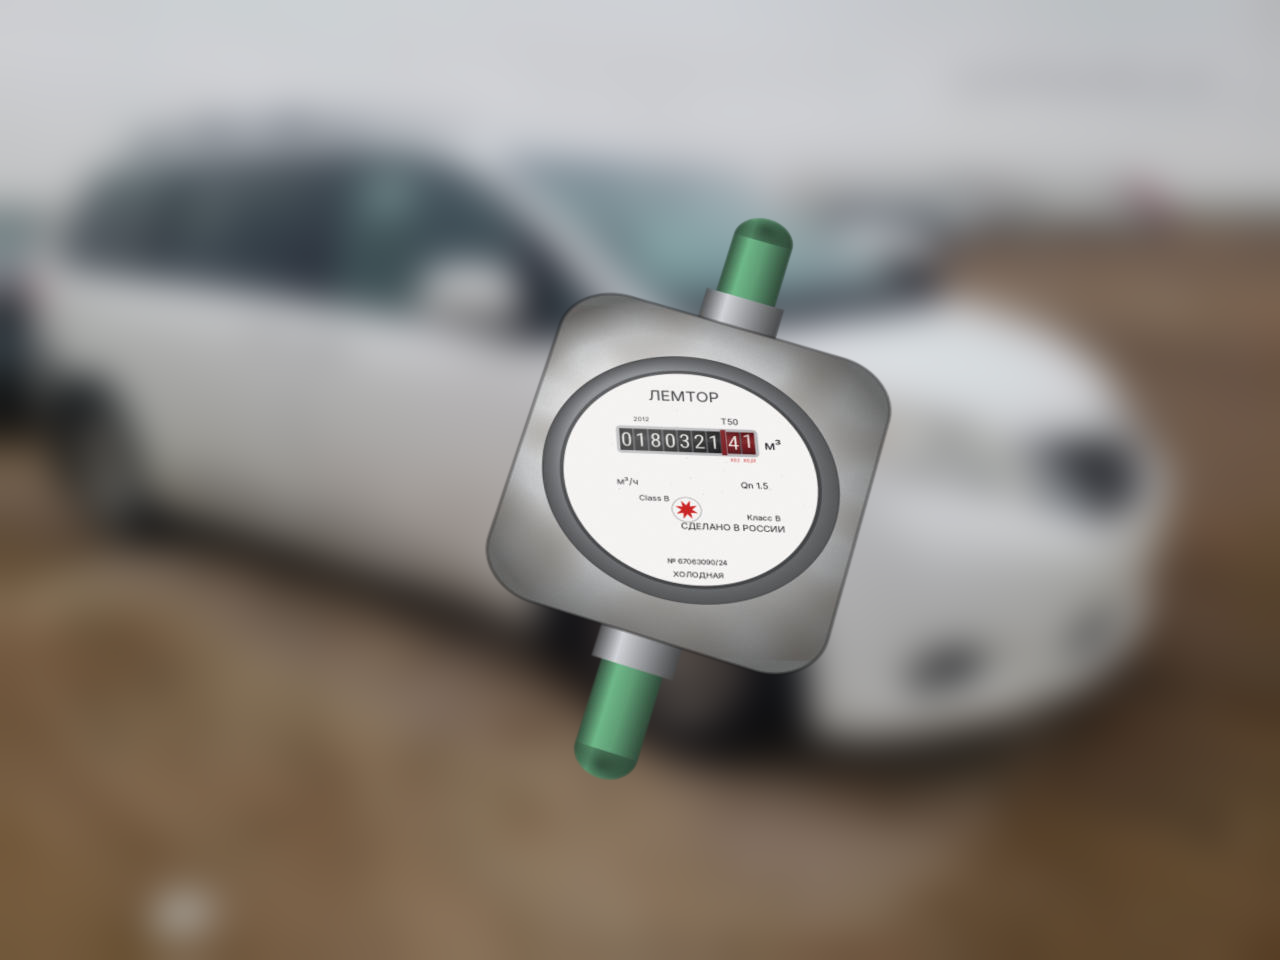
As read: 180321.41 m³
